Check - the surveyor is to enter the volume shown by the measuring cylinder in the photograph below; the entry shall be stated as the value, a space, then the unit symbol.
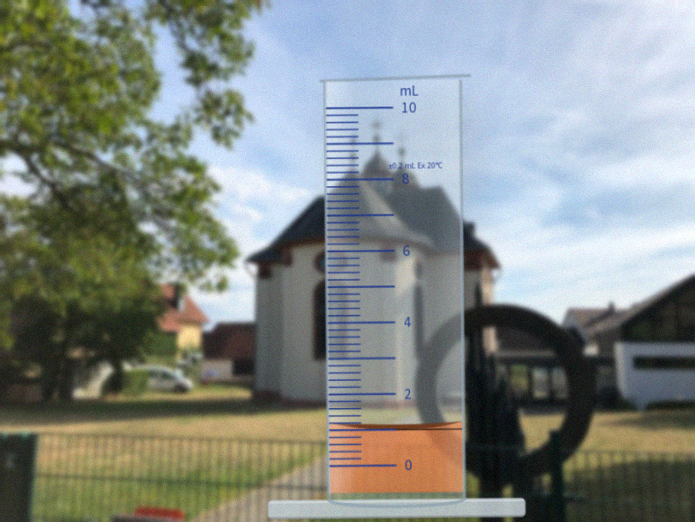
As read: 1 mL
